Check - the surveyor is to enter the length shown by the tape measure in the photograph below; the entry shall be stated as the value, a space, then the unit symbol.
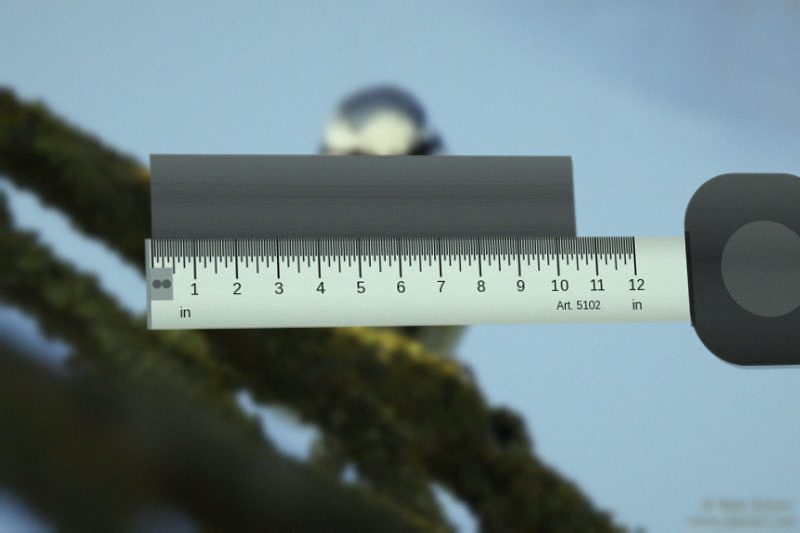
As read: 10.5 in
